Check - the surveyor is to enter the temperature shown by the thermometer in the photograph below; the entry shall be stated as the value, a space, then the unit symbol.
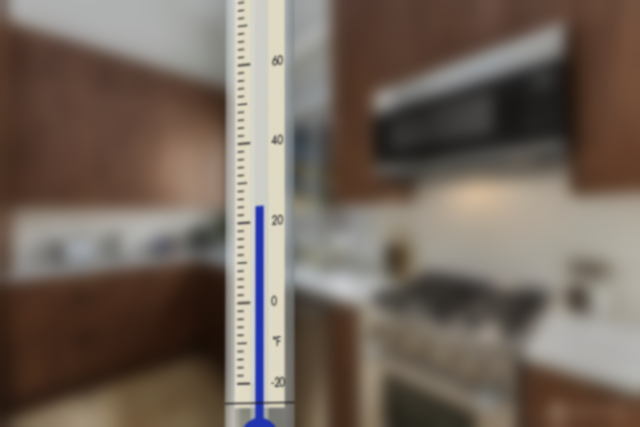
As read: 24 °F
